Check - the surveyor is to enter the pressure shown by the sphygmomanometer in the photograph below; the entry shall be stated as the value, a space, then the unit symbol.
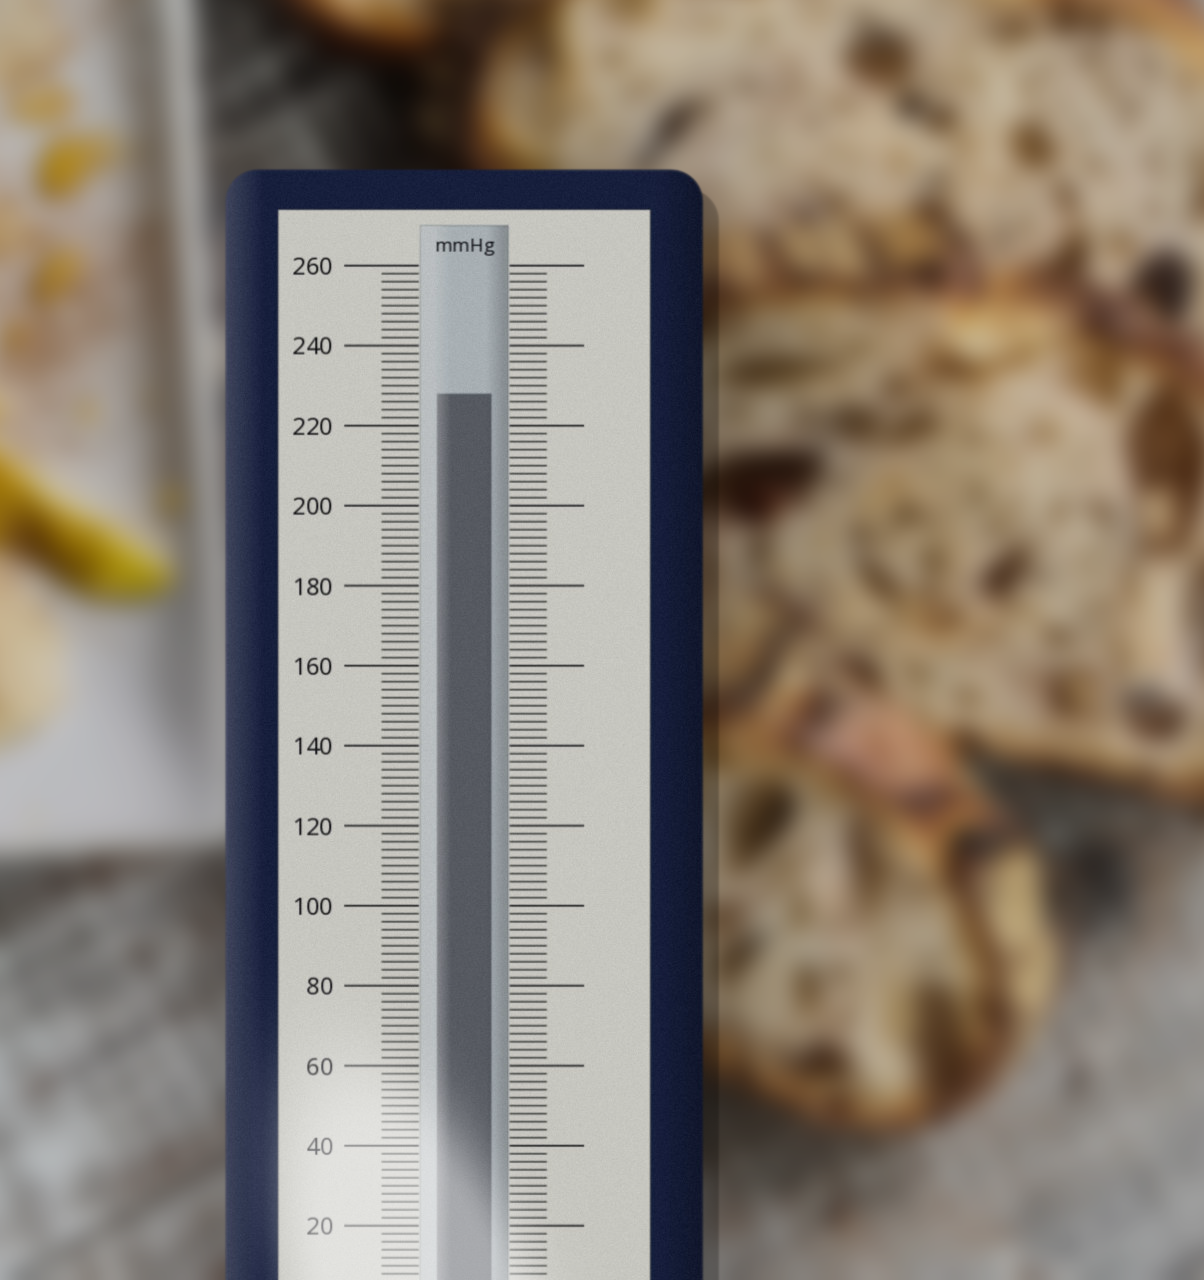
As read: 228 mmHg
